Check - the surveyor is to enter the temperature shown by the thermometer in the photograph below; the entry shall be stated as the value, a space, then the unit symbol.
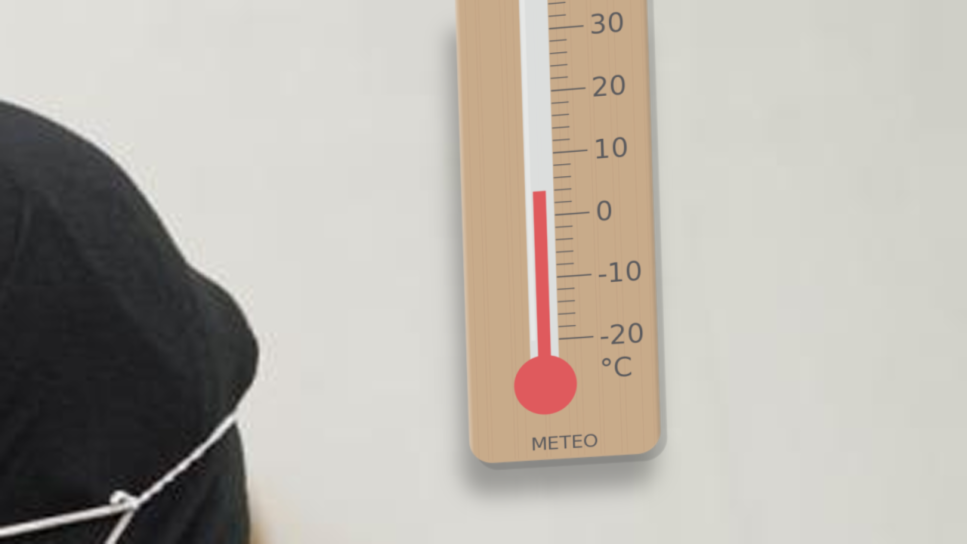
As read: 4 °C
